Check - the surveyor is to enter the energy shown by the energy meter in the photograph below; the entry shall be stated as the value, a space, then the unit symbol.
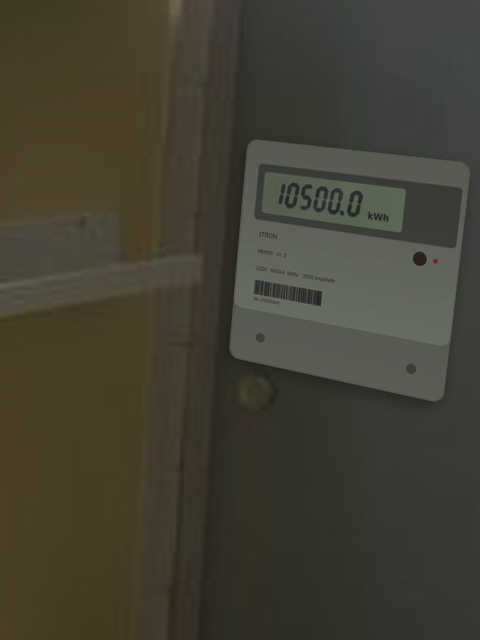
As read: 10500.0 kWh
